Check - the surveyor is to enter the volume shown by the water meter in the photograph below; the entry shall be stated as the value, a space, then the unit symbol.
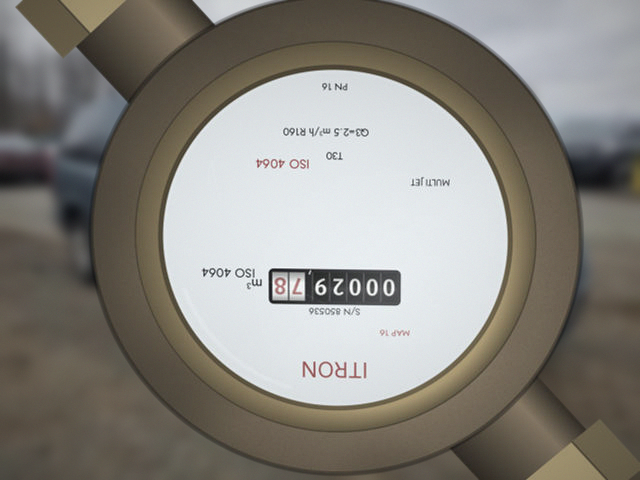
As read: 29.78 m³
